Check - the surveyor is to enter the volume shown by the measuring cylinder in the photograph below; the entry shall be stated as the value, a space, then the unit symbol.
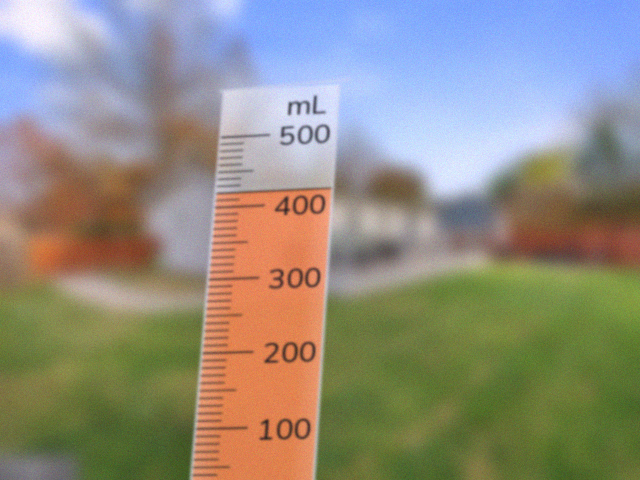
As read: 420 mL
